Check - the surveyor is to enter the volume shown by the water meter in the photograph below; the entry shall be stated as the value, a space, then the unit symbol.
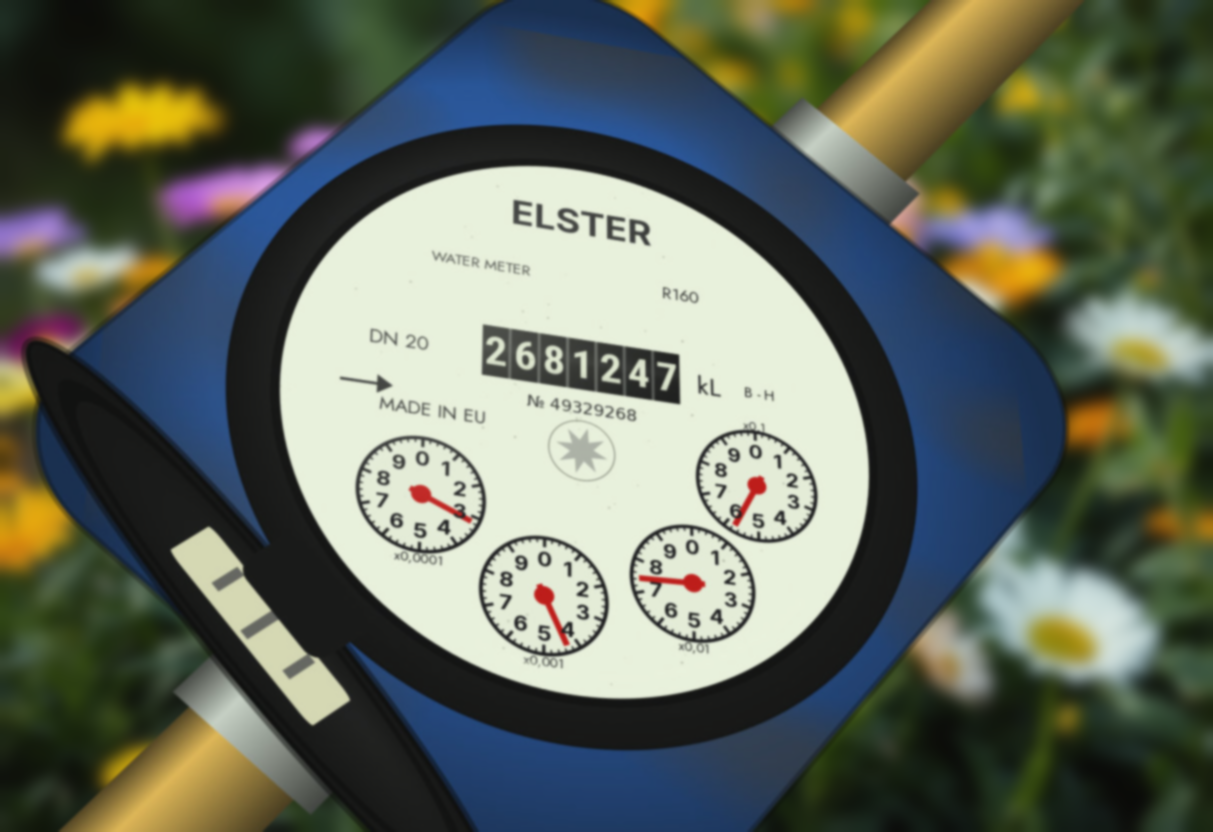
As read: 2681247.5743 kL
